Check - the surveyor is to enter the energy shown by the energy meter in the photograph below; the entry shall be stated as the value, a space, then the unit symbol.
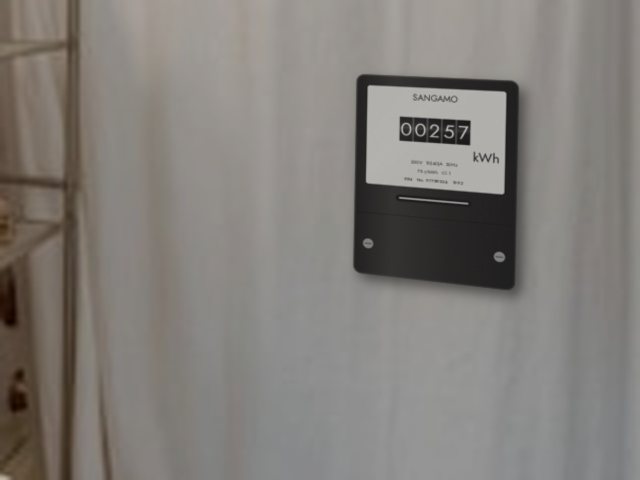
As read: 257 kWh
